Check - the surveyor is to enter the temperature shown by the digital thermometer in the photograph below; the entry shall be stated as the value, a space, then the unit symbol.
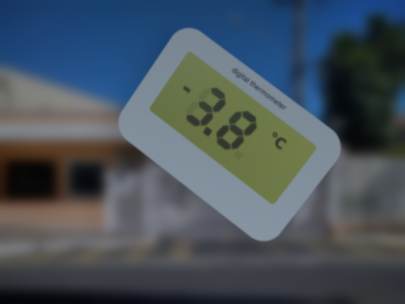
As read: -3.8 °C
